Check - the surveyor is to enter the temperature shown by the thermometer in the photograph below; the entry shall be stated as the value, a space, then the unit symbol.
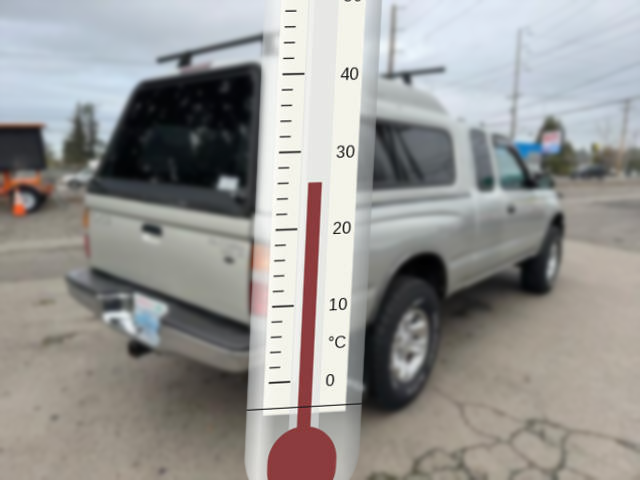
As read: 26 °C
